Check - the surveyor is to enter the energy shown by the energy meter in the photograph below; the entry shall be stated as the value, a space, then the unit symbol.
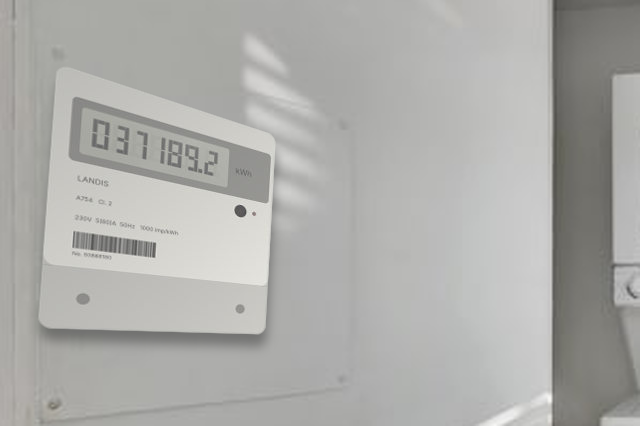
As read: 37189.2 kWh
